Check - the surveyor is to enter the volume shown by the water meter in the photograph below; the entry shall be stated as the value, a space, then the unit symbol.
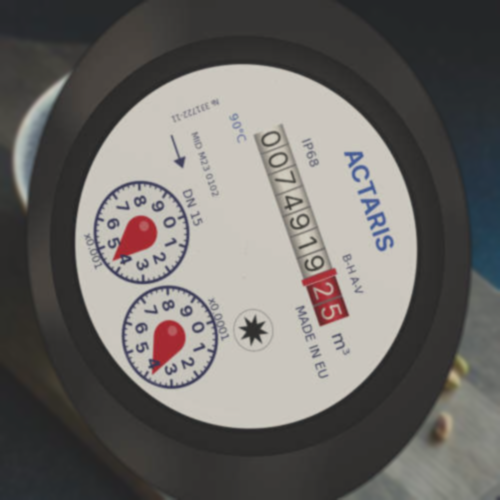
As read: 74919.2543 m³
